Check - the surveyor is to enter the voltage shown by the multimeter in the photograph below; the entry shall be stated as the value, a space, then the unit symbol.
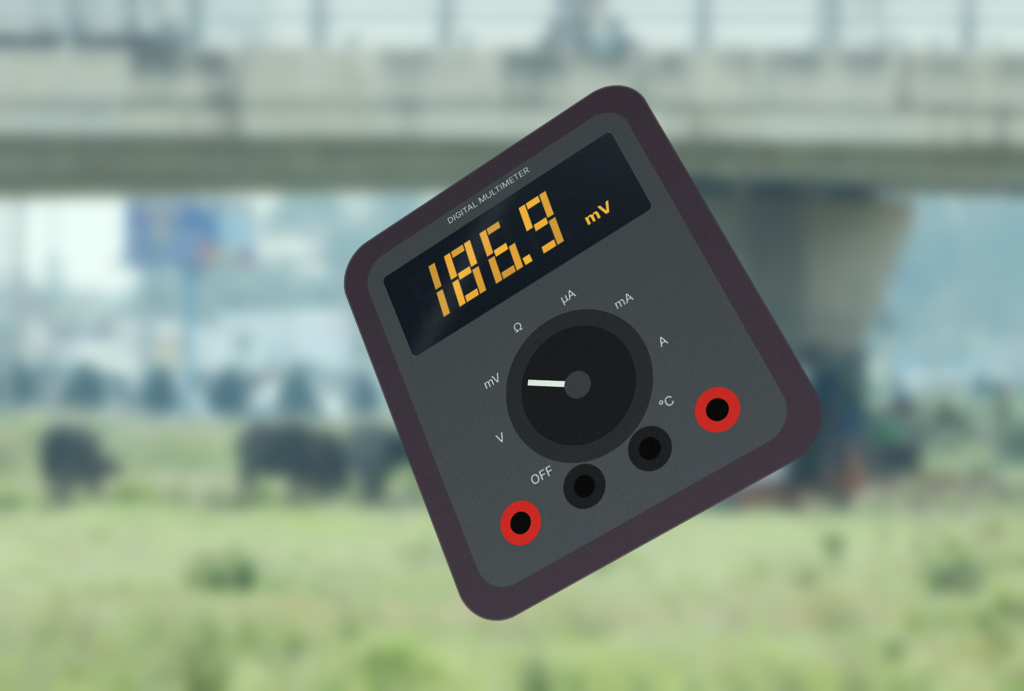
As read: 186.9 mV
